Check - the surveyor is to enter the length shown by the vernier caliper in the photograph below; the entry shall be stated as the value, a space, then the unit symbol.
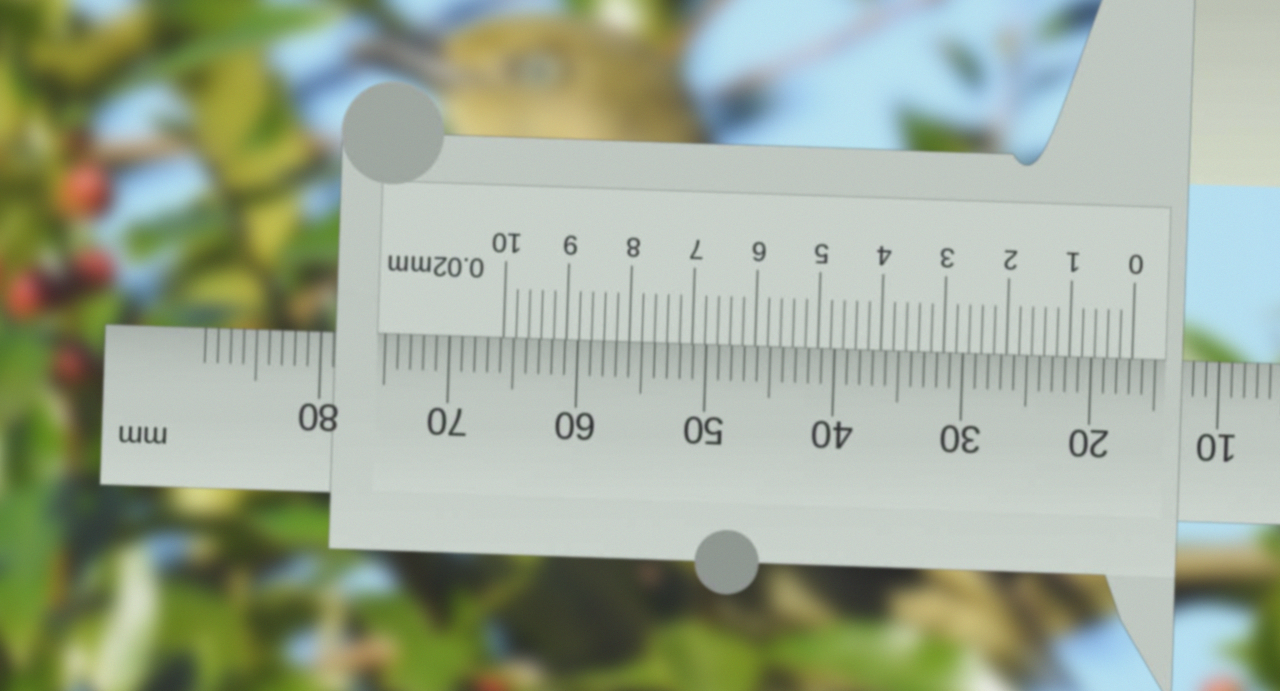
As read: 16.8 mm
